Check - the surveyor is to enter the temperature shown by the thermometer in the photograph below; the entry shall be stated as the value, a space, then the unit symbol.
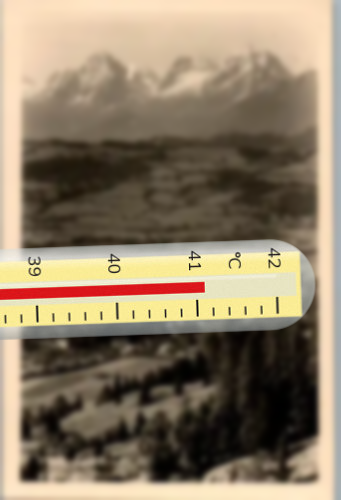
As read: 41.1 °C
